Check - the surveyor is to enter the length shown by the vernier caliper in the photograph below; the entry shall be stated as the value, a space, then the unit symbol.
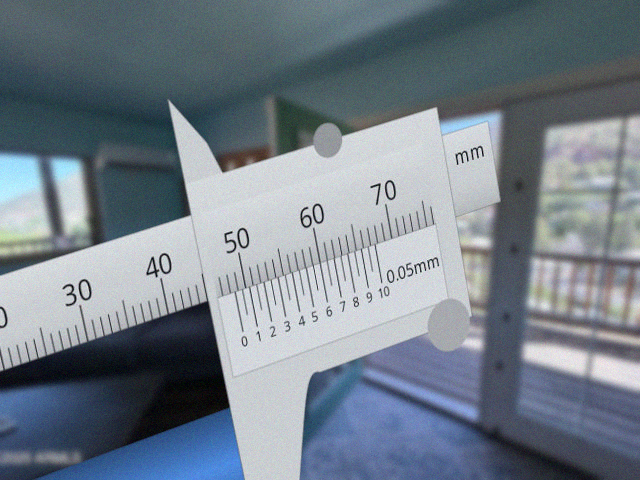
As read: 48.6 mm
